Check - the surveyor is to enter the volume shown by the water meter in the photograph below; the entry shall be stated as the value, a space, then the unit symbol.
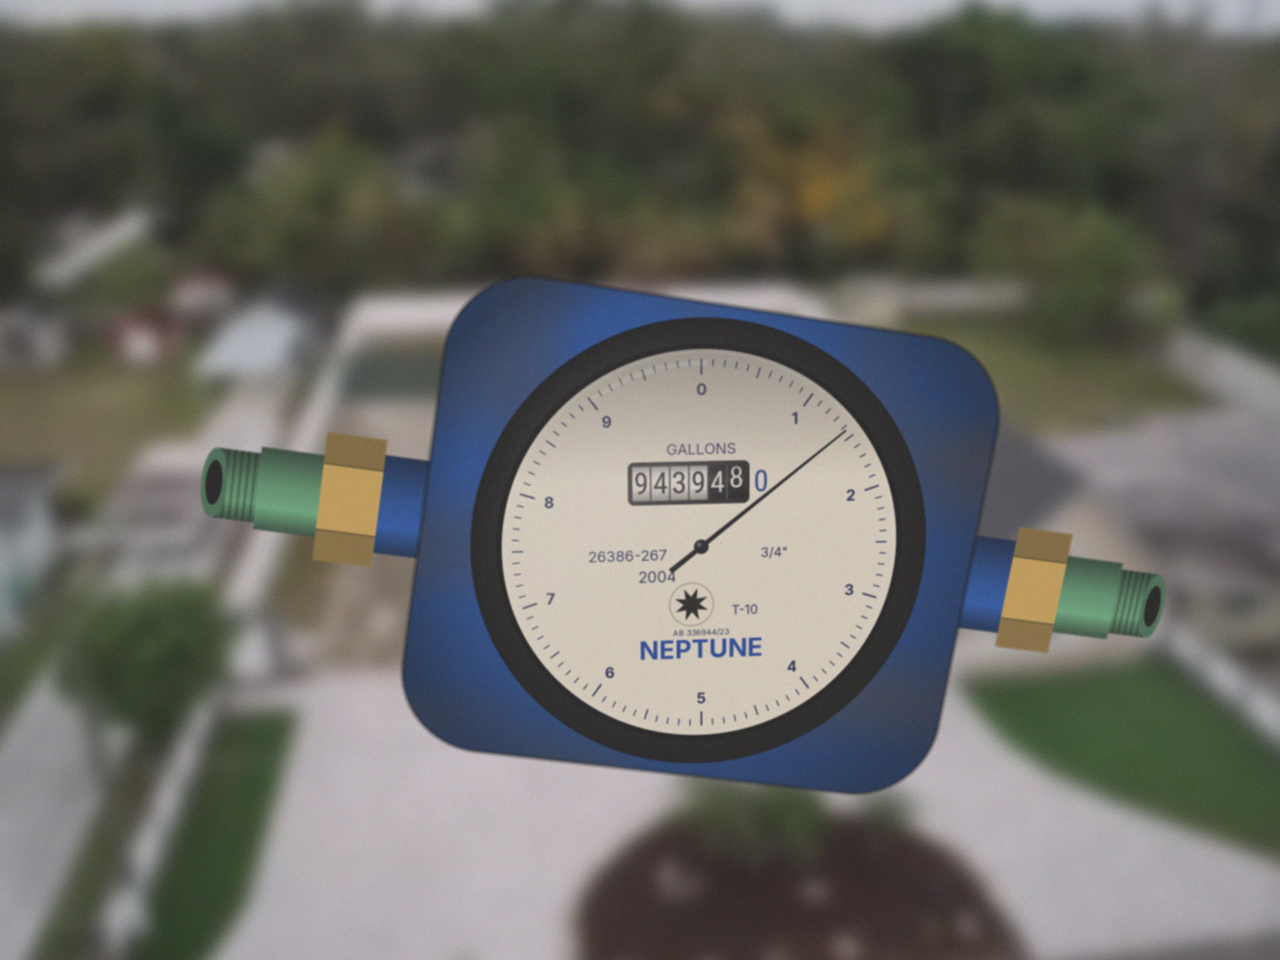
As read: 9439481.4 gal
